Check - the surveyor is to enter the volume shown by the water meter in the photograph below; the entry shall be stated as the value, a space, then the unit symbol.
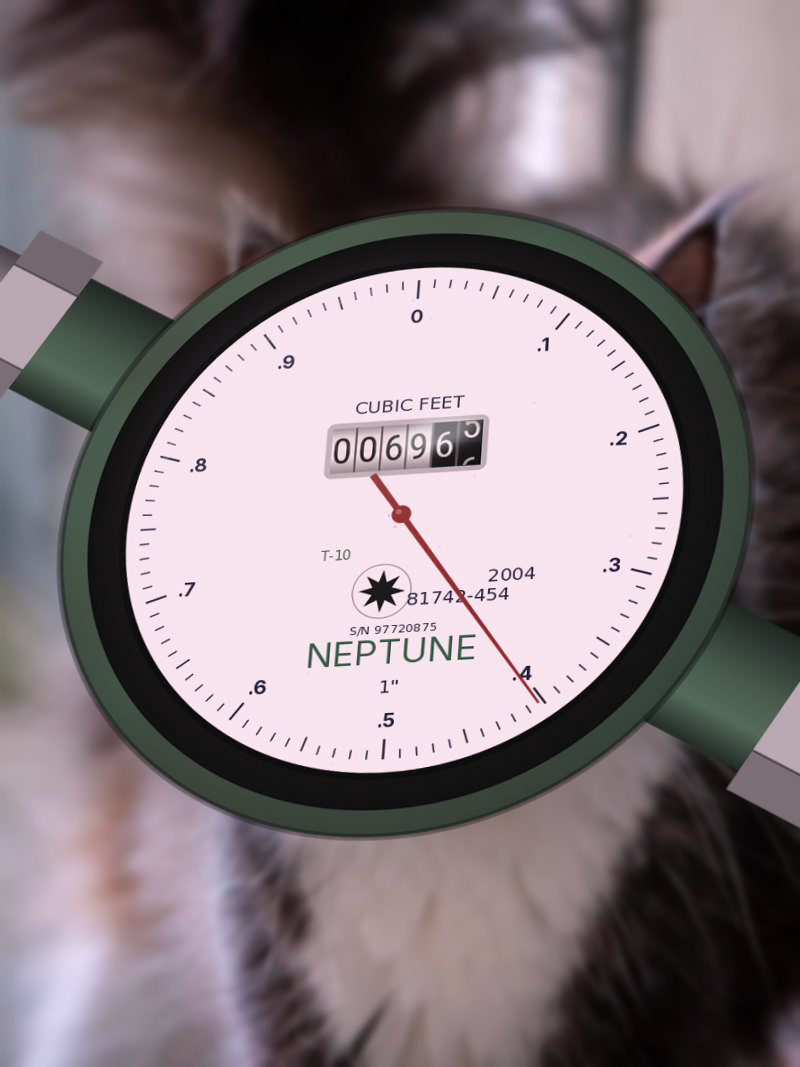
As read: 6965.40 ft³
